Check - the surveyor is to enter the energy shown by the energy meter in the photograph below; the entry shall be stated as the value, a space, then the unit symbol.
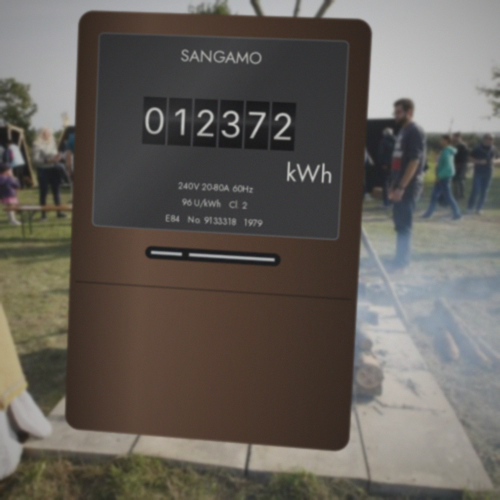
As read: 12372 kWh
